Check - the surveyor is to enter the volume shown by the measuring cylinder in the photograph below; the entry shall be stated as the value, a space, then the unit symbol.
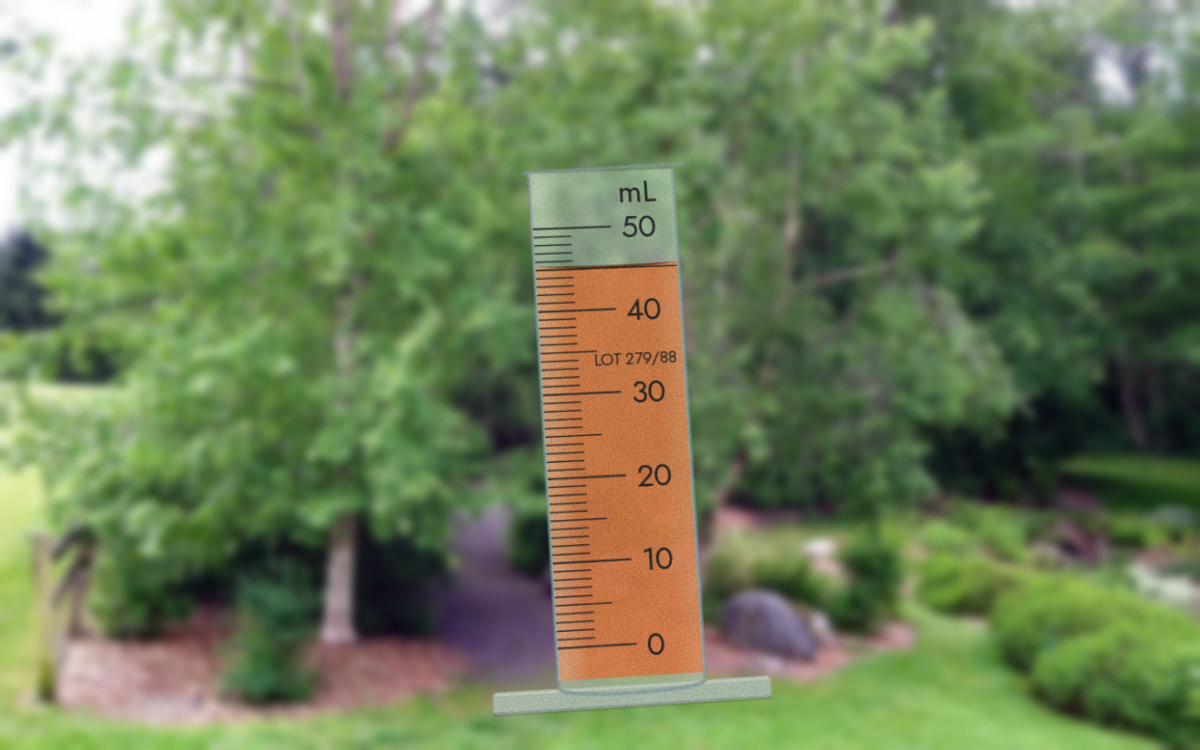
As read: 45 mL
